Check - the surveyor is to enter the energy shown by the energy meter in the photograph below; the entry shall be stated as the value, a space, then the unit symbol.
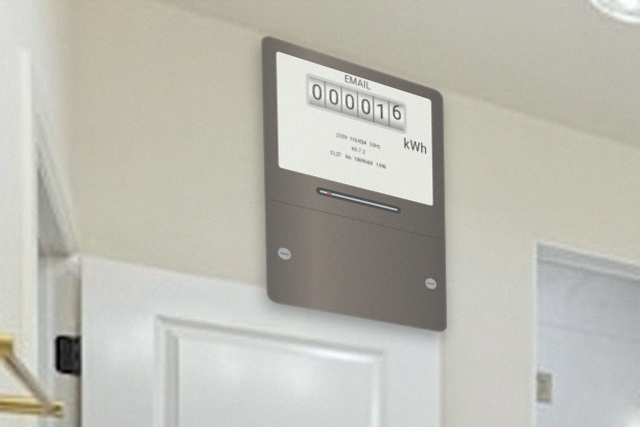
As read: 16 kWh
